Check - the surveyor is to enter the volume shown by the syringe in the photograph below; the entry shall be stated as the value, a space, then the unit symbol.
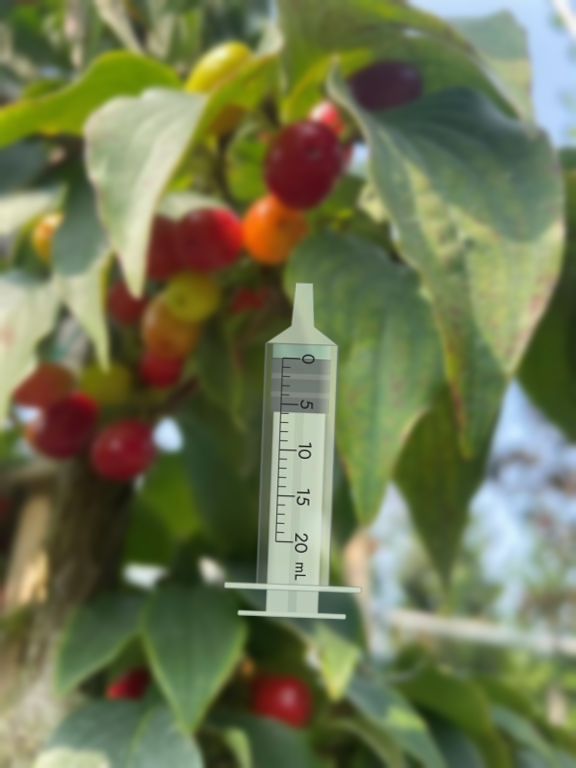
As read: 0 mL
